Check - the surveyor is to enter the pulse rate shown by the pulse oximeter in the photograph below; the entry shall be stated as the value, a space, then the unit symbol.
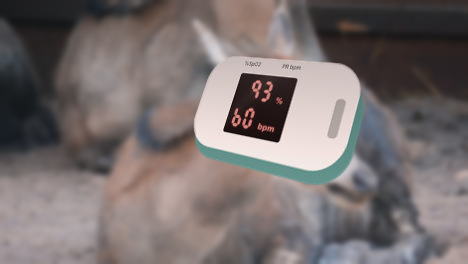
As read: 60 bpm
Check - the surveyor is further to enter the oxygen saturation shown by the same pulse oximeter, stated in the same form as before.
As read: 93 %
